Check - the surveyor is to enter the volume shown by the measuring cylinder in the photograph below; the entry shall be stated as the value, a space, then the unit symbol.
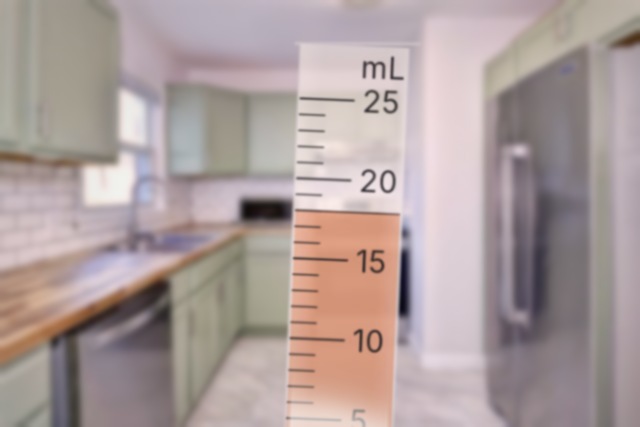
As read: 18 mL
